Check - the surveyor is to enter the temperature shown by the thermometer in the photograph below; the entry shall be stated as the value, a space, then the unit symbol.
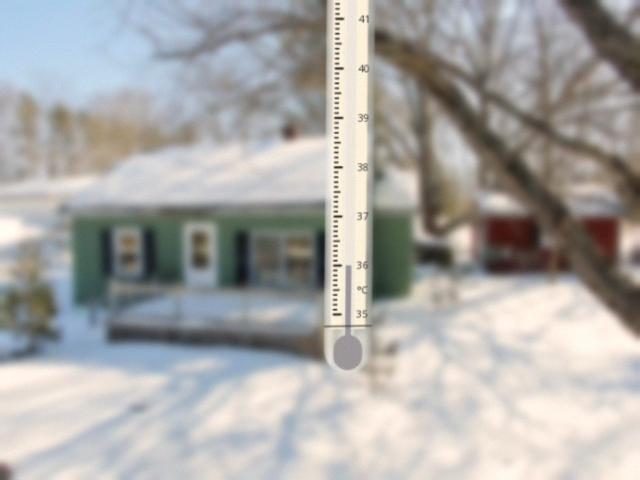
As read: 36 °C
